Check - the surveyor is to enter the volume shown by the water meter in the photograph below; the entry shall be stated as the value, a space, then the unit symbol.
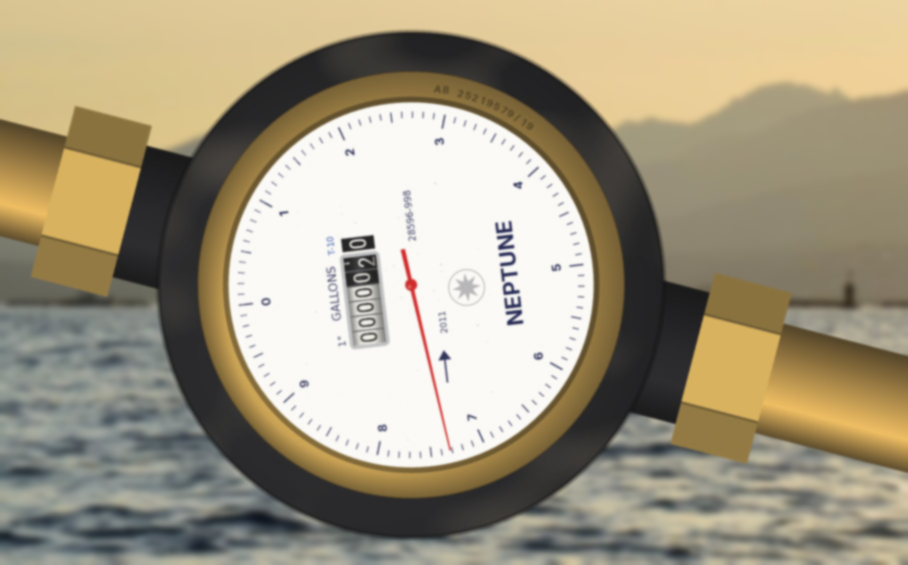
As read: 17.3 gal
